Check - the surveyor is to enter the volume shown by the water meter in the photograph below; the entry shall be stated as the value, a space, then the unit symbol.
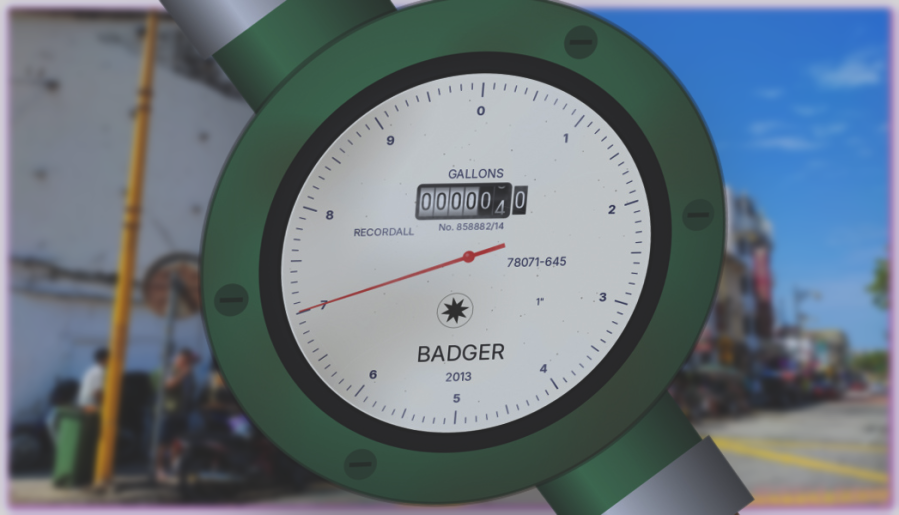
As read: 37.0 gal
